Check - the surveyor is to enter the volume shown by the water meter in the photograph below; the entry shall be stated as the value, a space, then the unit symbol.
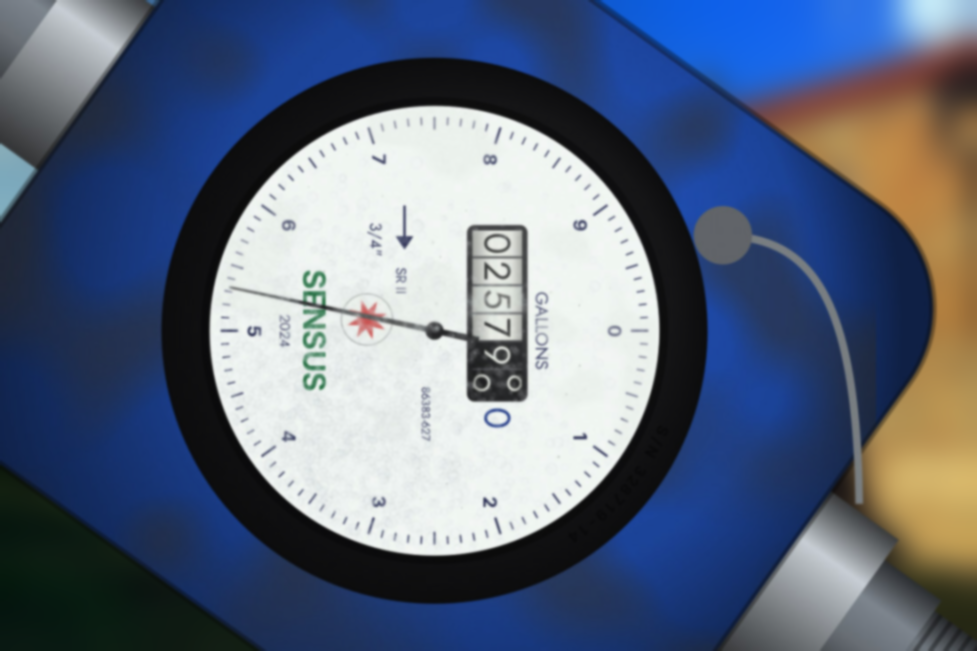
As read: 257985.3 gal
